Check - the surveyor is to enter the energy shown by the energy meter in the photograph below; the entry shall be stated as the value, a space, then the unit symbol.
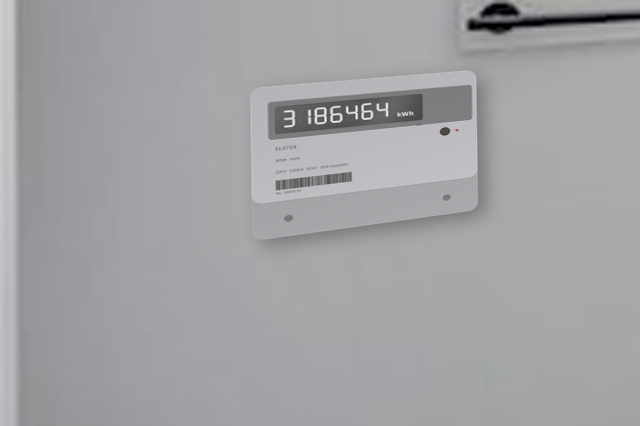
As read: 3186464 kWh
